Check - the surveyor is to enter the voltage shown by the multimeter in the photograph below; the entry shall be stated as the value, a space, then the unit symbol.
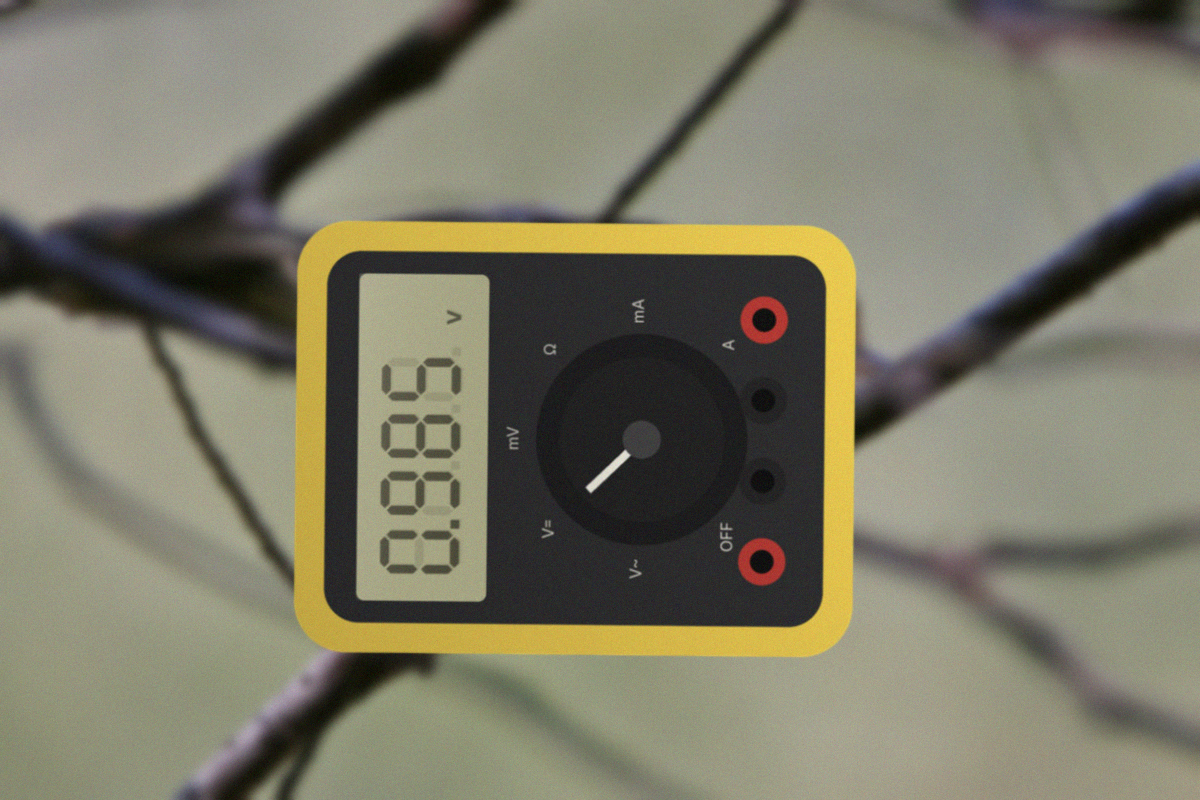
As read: 0.985 V
